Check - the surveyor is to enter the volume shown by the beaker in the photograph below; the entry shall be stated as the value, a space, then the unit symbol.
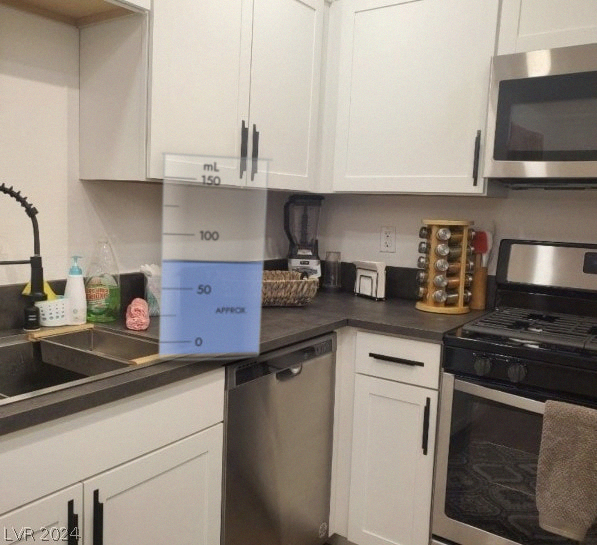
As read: 75 mL
